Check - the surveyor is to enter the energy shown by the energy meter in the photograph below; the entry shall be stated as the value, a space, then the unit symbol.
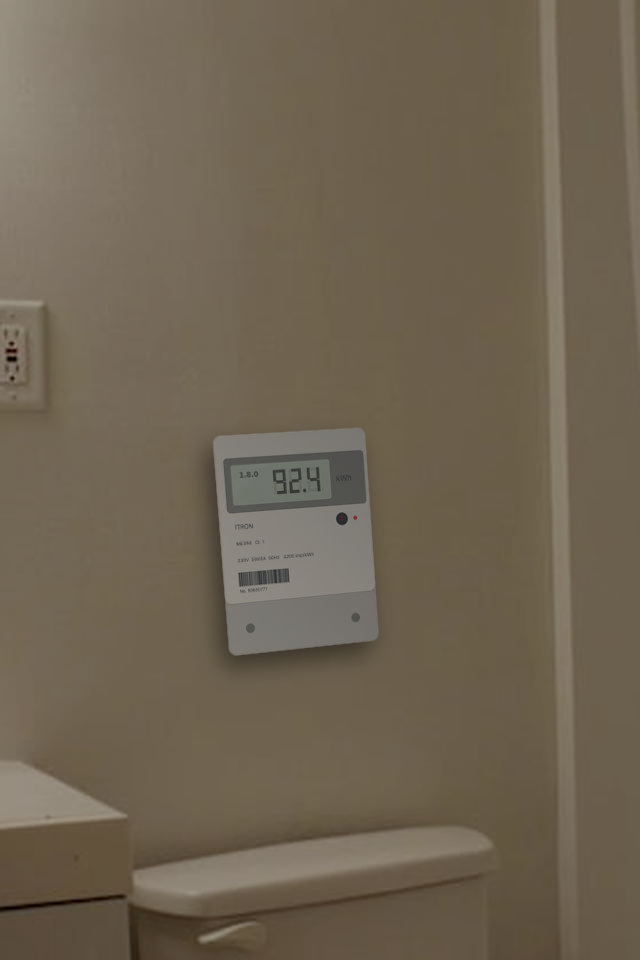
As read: 92.4 kWh
